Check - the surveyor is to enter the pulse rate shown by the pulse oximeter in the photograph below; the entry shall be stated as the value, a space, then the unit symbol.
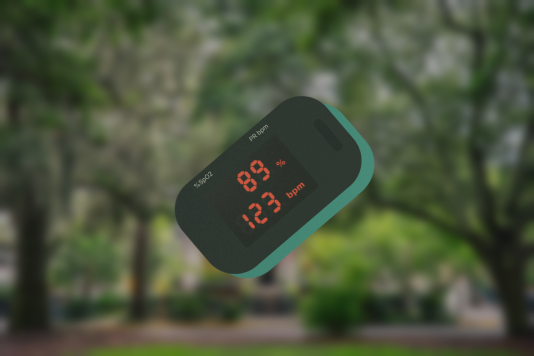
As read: 123 bpm
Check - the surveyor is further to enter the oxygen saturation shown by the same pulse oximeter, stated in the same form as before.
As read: 89 %
